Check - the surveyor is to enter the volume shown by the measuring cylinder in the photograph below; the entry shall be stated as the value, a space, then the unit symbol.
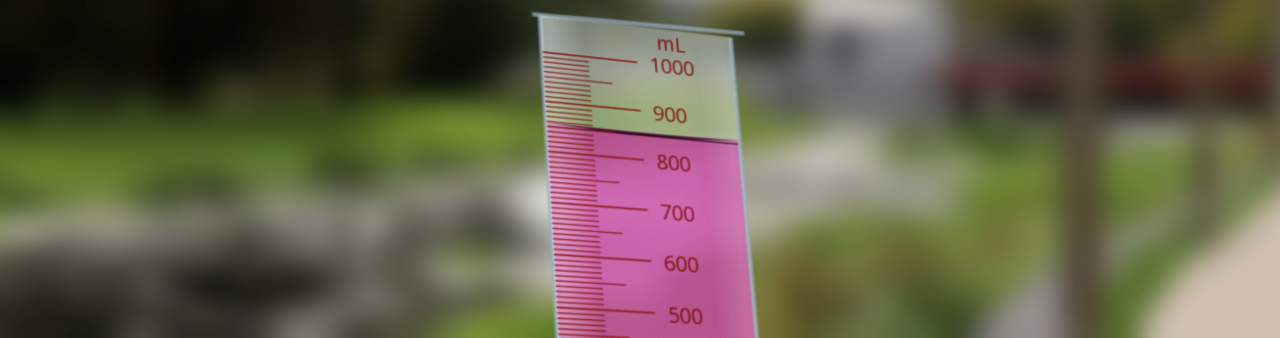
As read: 850 mL
